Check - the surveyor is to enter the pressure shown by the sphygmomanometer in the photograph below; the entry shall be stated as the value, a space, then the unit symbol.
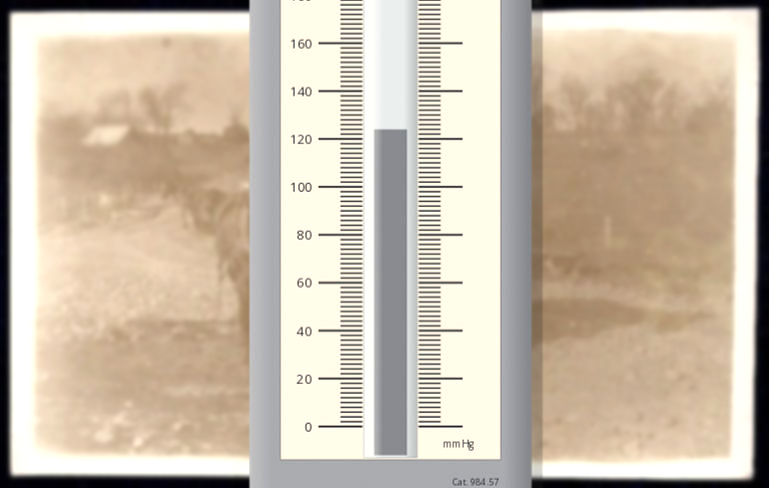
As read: 124 mmHg
